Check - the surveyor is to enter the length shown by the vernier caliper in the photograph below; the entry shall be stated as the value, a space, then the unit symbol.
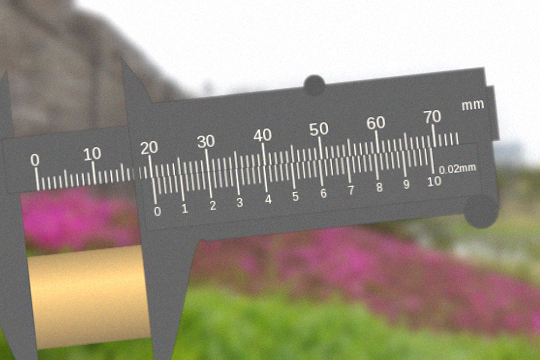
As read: 20.2 mm
